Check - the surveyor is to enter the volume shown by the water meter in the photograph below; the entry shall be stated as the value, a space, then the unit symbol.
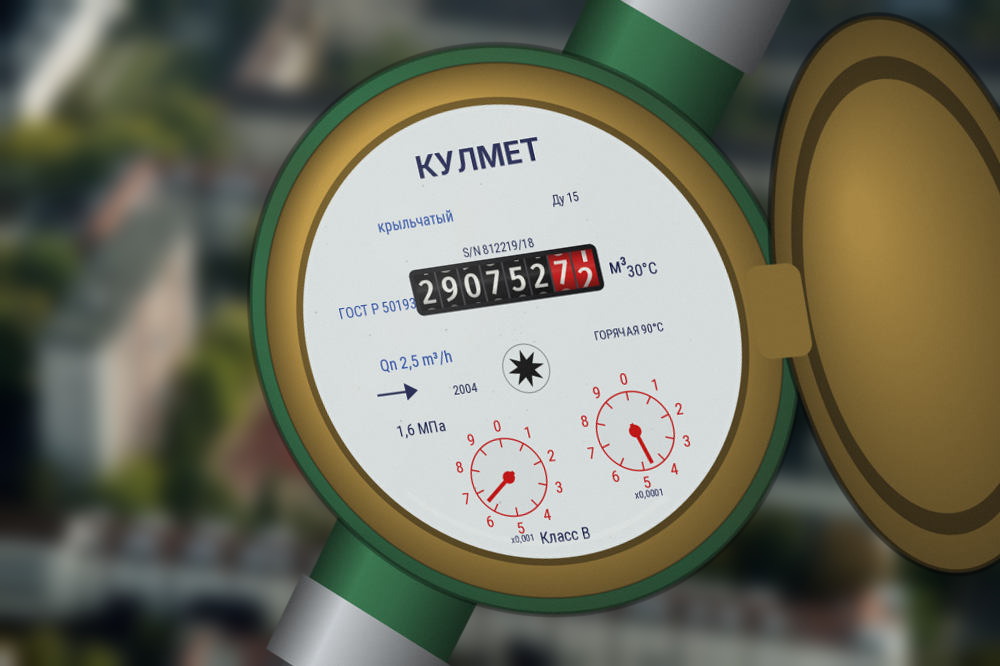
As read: 290752.7164 m³
